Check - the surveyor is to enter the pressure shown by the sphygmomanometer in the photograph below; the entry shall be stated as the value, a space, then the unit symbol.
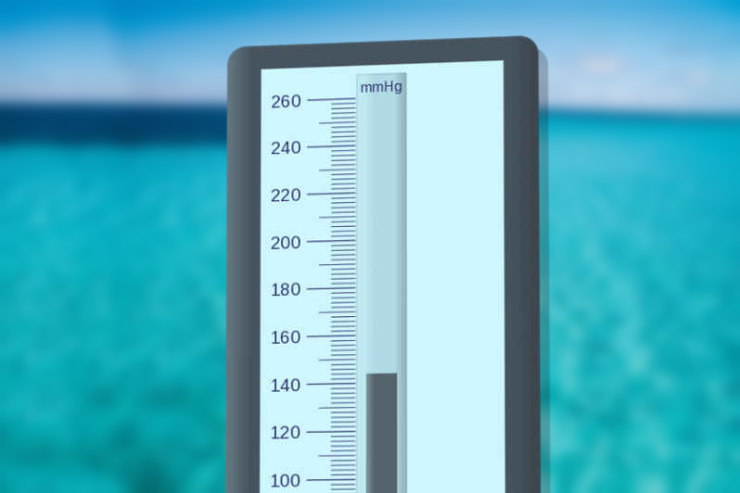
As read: 144 mmHg
